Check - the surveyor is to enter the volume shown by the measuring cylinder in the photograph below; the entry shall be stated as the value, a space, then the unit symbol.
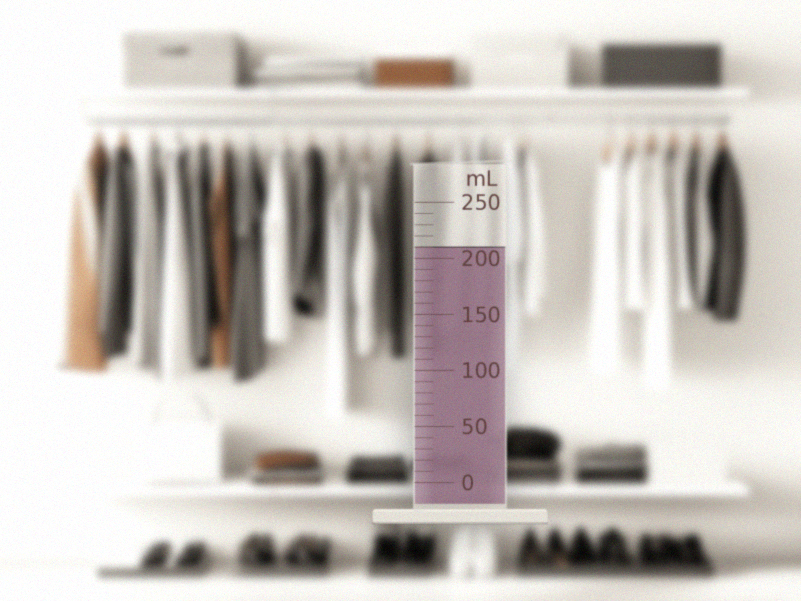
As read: 210 mL
